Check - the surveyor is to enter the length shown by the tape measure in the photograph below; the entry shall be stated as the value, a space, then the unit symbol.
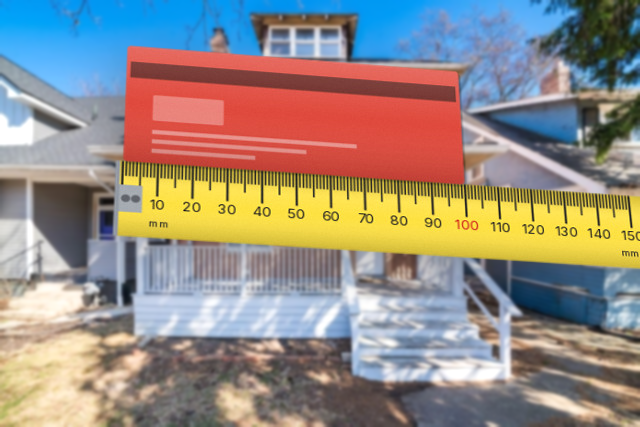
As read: 100 mm
